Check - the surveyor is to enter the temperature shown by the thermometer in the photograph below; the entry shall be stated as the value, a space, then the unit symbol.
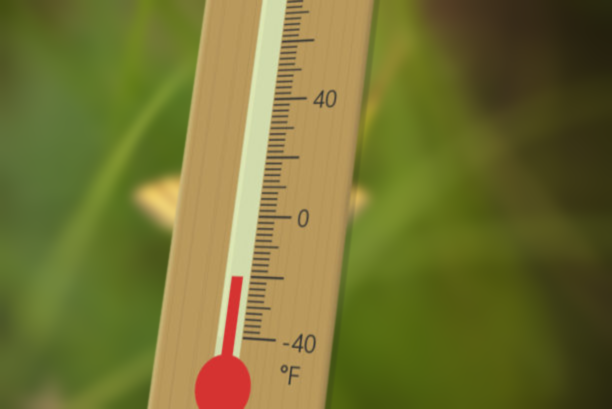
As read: -20 °F
